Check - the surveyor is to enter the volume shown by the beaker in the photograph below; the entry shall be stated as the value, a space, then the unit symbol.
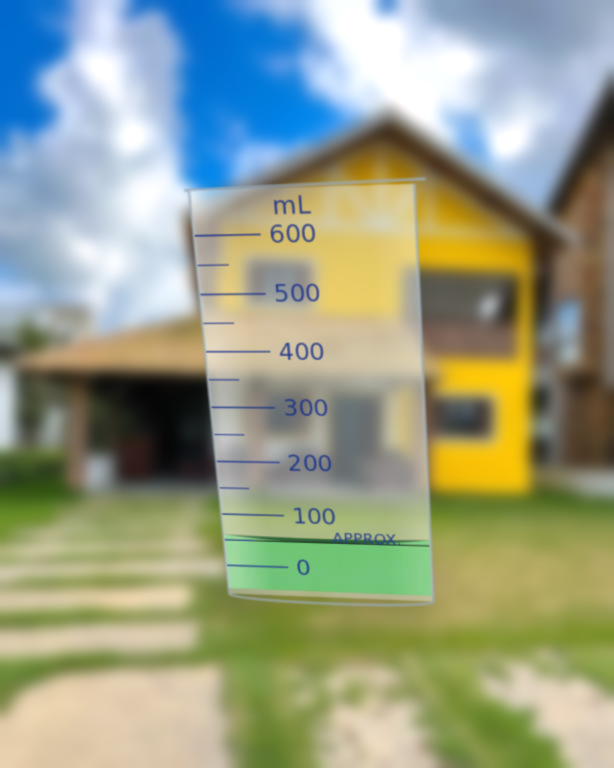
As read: 50 mL
